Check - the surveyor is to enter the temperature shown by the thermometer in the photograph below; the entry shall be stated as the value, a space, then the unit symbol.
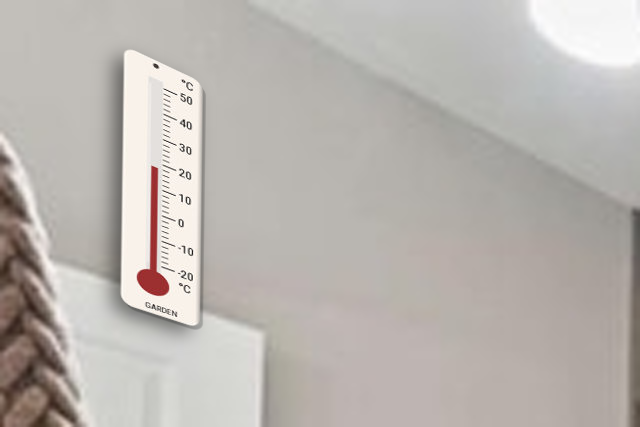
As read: 18 °C
